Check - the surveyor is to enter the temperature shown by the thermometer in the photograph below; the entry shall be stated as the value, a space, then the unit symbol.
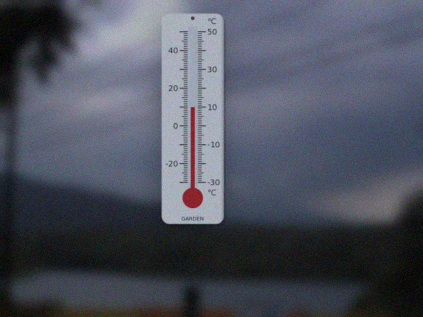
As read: 10 °C
